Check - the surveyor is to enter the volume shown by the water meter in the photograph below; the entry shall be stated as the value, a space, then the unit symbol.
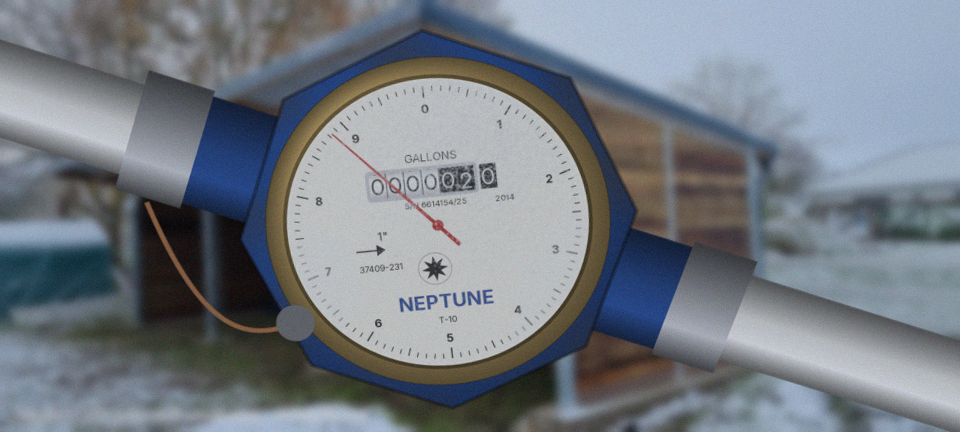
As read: 18.8 gal
